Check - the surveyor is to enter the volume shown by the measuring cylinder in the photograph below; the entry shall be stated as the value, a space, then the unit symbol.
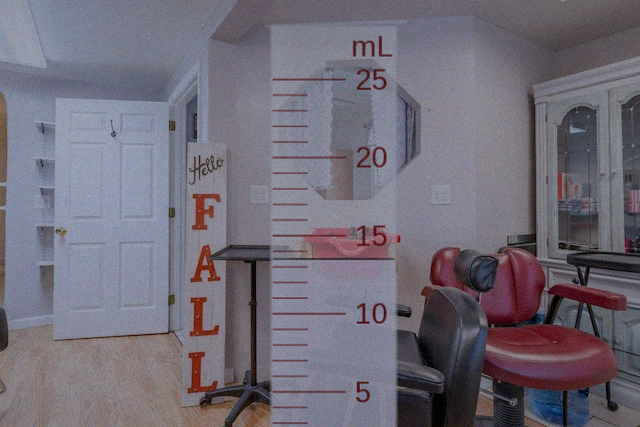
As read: 13.5 mL
